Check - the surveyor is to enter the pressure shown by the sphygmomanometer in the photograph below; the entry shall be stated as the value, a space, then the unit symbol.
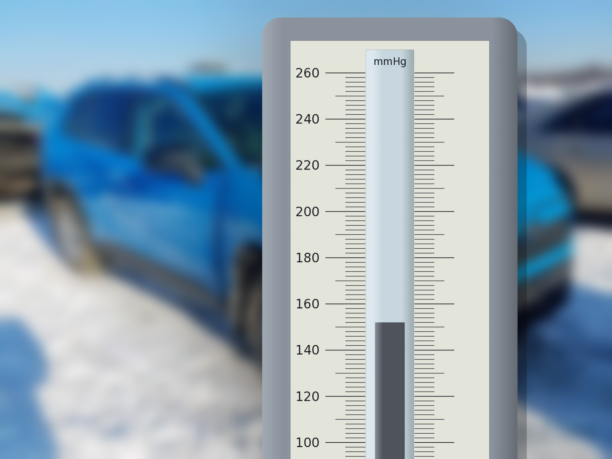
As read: 152 mmHg
